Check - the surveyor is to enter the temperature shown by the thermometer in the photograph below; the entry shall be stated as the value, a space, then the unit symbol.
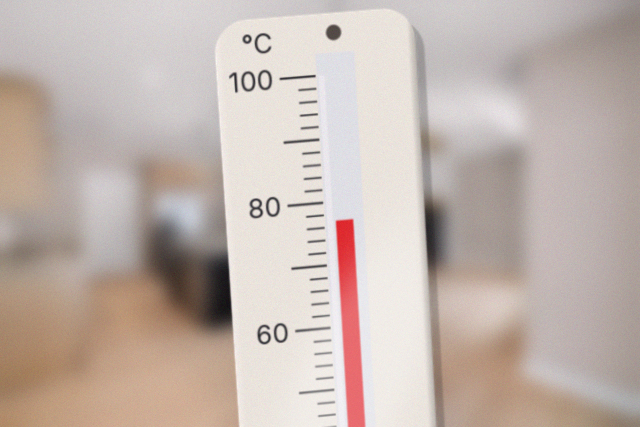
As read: 77 °C
